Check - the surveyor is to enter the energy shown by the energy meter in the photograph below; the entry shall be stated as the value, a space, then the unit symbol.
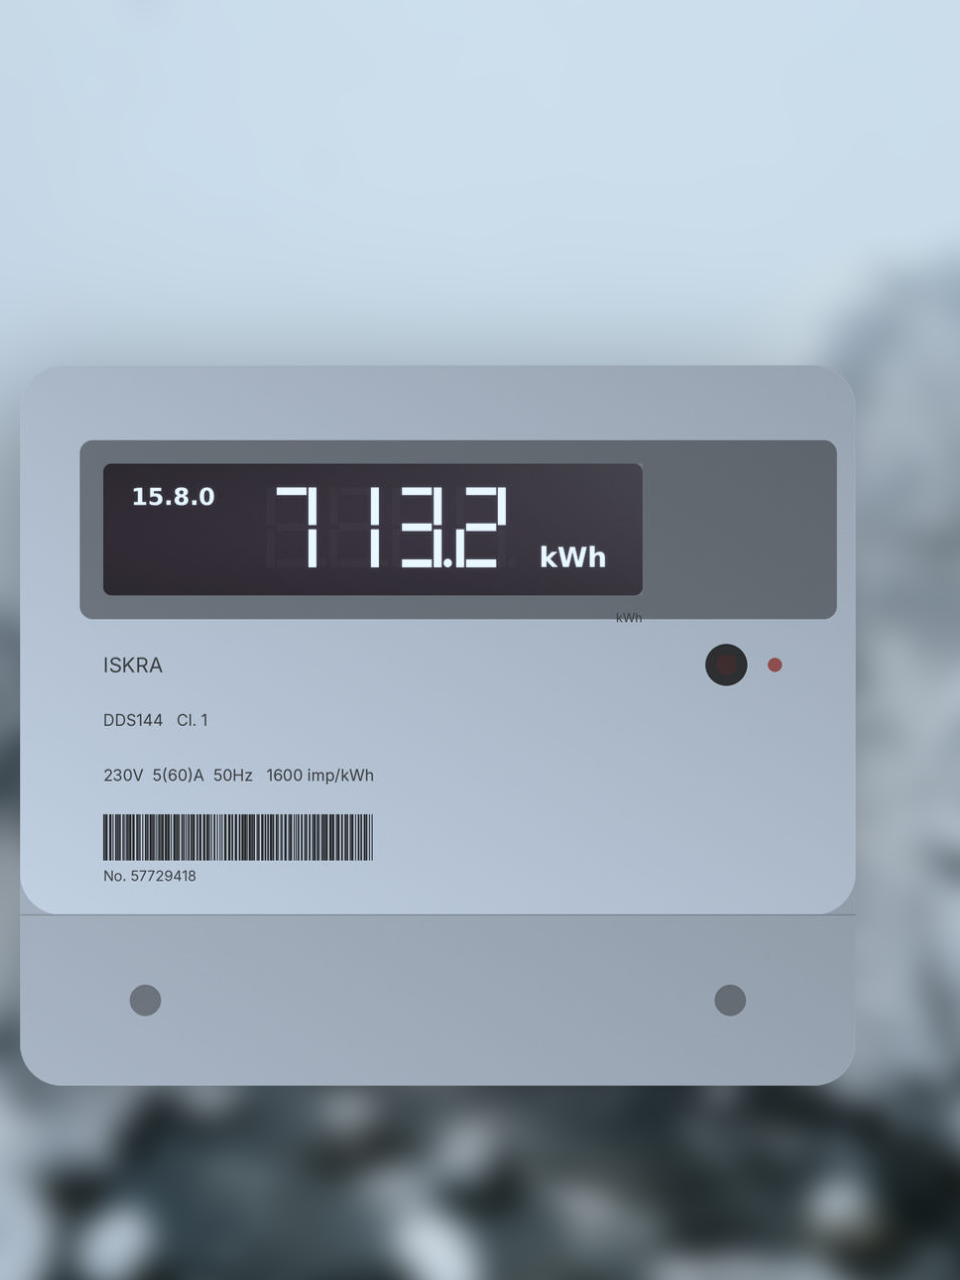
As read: 713.2 kWh
